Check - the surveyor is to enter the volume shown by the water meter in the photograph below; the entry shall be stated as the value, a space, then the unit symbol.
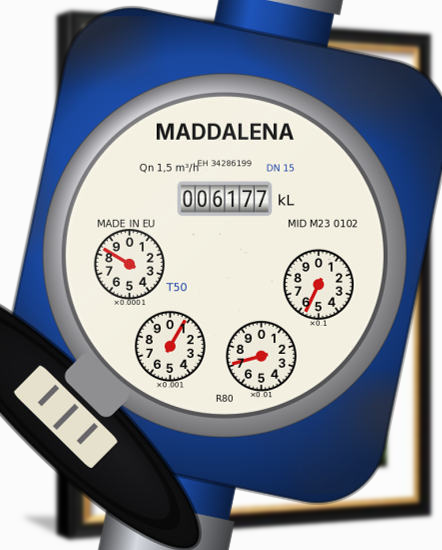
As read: 6177.5708 kL
